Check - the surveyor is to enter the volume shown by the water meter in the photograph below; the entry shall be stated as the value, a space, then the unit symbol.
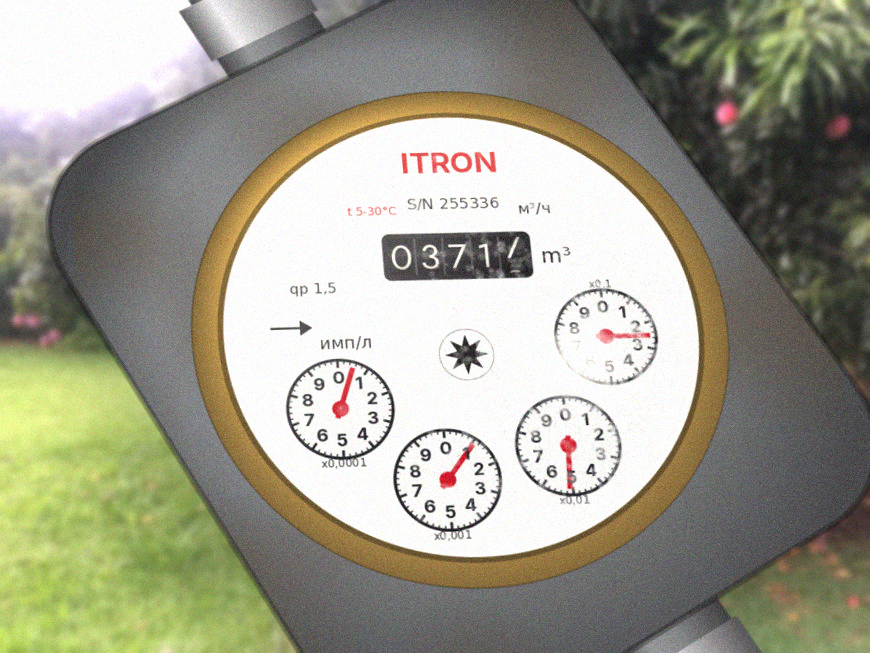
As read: 3717.2510 m³
